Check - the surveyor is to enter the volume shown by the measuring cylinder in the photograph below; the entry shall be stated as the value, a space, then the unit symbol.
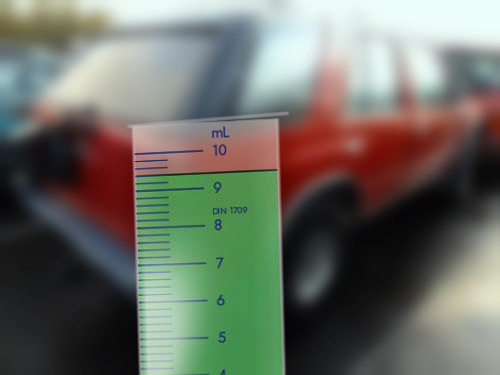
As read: 9.4 mL
